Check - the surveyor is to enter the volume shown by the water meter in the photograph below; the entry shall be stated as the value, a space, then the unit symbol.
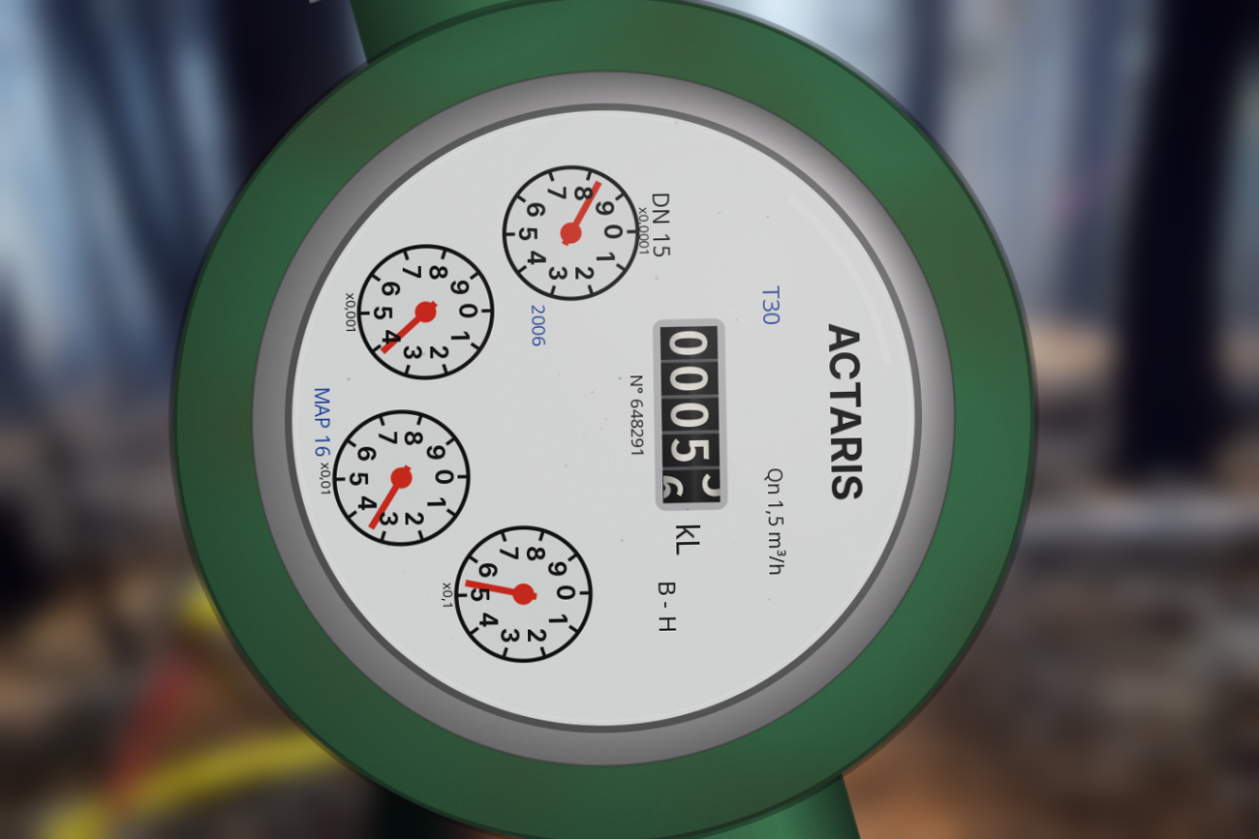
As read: 55.5338 kL
